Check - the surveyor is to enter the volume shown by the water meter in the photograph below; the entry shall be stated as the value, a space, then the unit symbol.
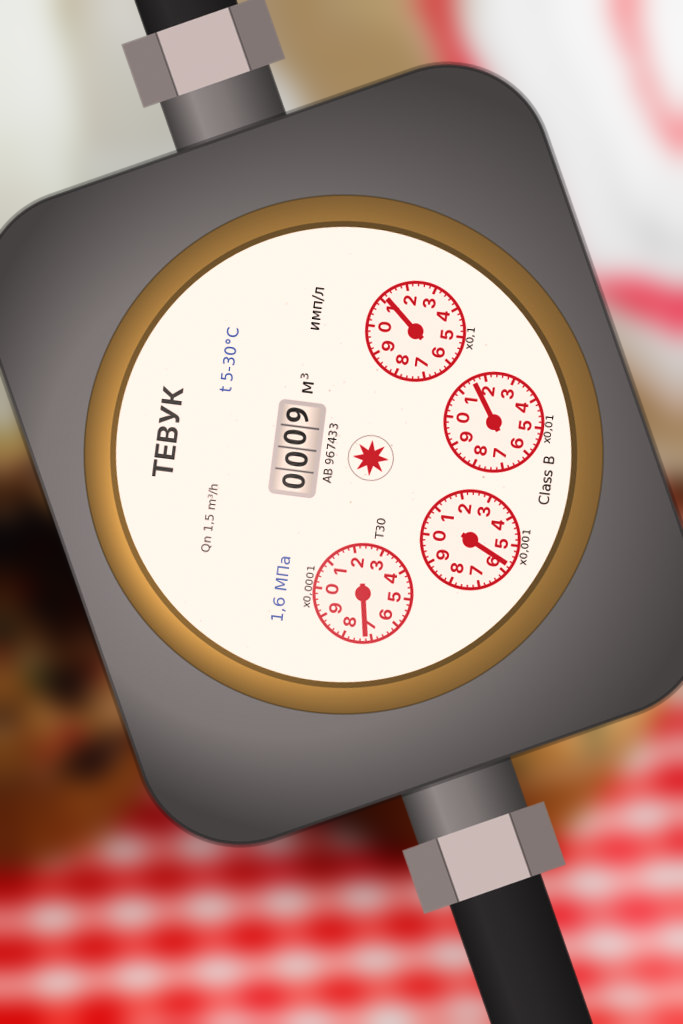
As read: 9.1157 m³
